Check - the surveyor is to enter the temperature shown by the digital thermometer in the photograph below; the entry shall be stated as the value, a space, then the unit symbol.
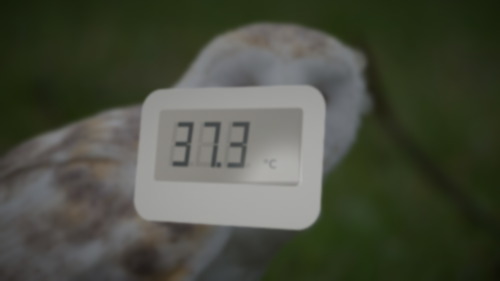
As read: 37.3 °C
